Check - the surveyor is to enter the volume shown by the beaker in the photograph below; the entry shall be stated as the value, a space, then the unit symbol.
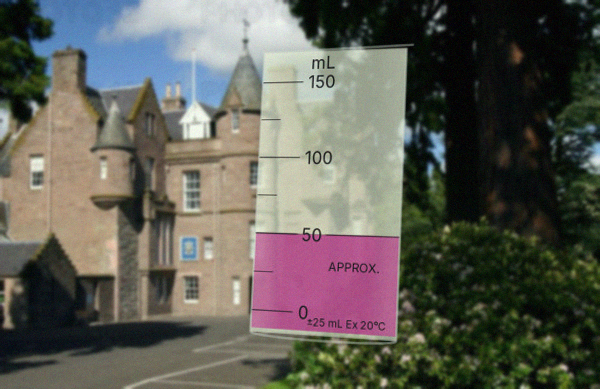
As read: 50 mL
